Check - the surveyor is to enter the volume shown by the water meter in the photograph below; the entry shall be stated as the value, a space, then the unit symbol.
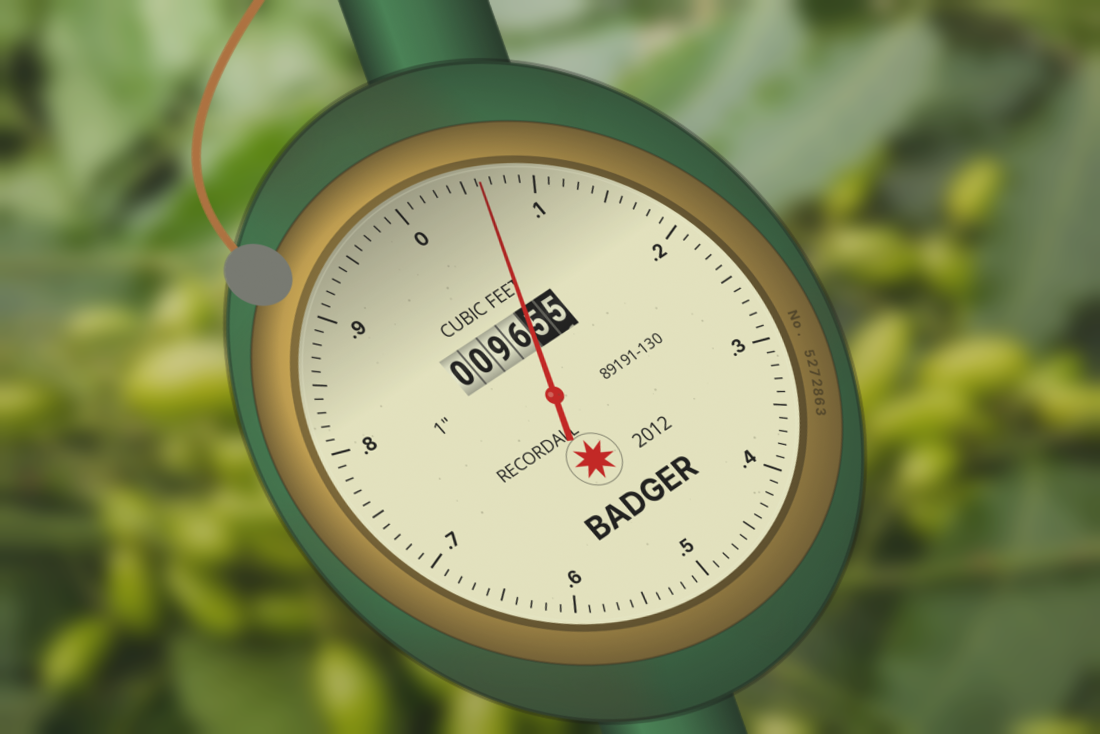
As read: 9655.06 ft³
